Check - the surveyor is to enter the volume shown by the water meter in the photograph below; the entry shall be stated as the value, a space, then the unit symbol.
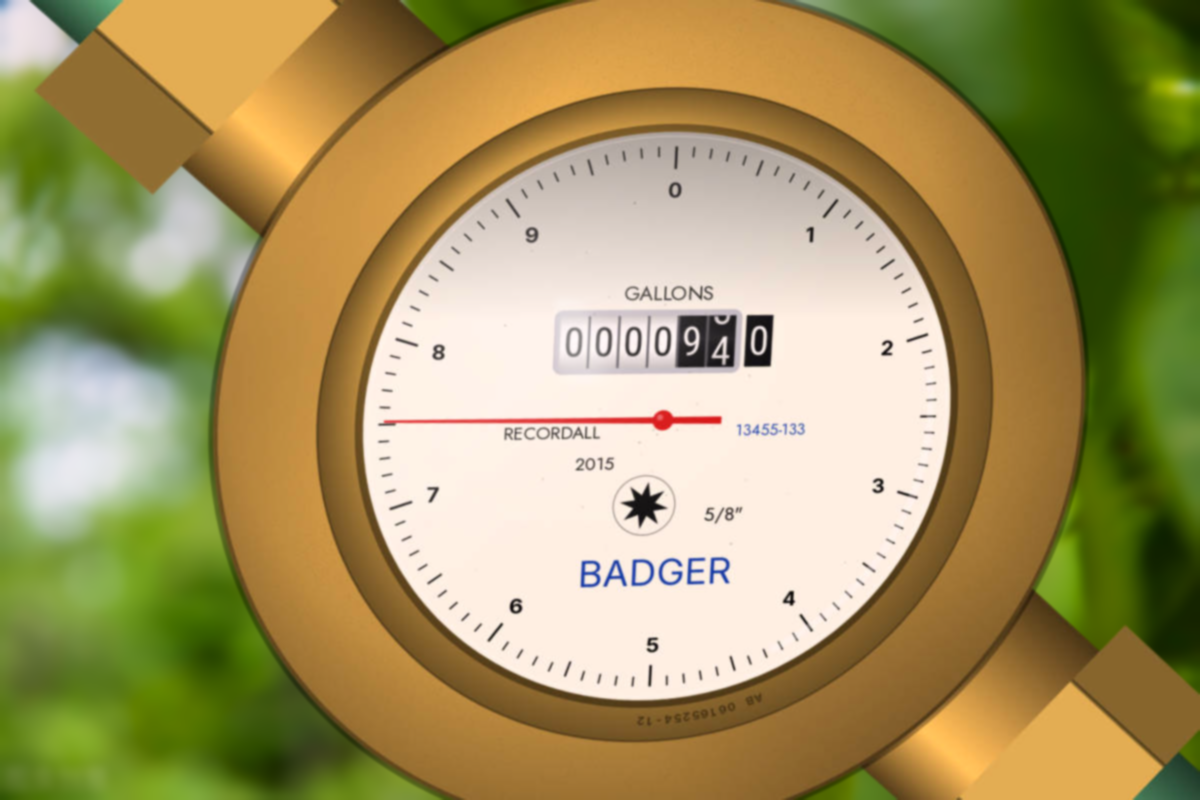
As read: 937.5 gal
